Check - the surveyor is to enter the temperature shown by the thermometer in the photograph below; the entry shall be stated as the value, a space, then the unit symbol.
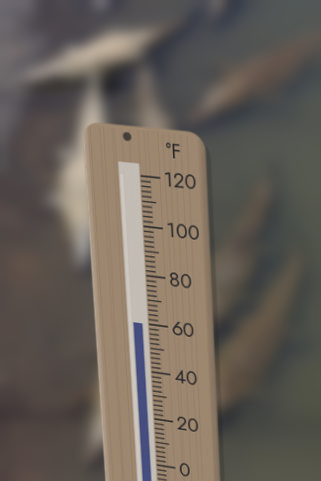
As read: 60 °F
